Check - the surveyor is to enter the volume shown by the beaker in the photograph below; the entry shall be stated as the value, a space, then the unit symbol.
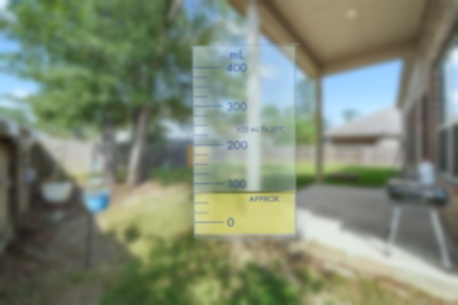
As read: 75 mL
